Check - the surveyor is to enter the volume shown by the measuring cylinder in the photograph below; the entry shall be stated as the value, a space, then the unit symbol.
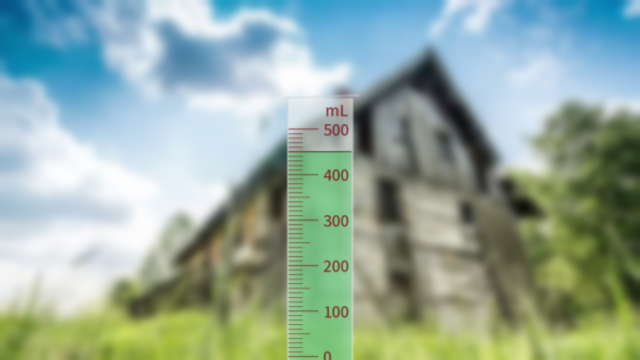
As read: 450 mL
